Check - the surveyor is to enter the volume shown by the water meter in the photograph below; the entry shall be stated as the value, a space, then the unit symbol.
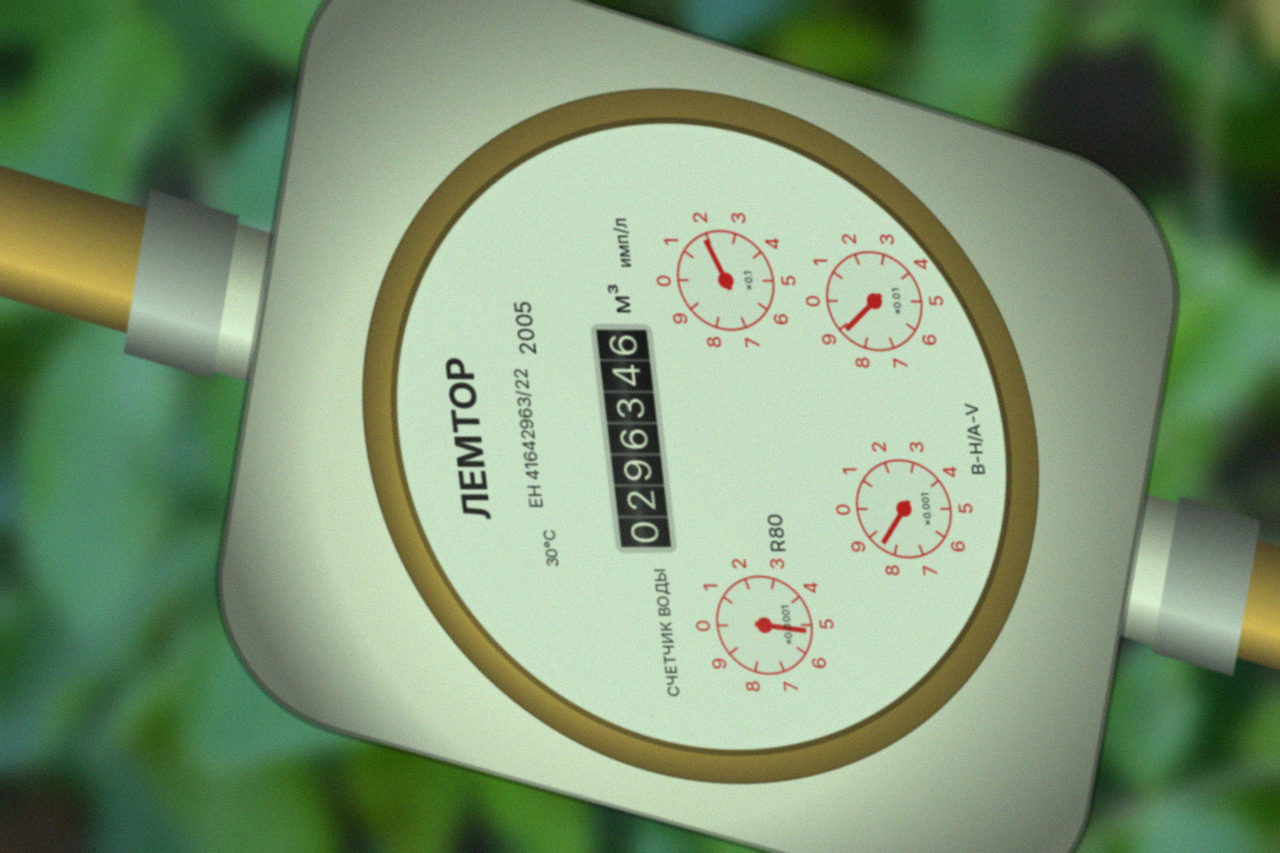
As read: 296346.1885 m³
